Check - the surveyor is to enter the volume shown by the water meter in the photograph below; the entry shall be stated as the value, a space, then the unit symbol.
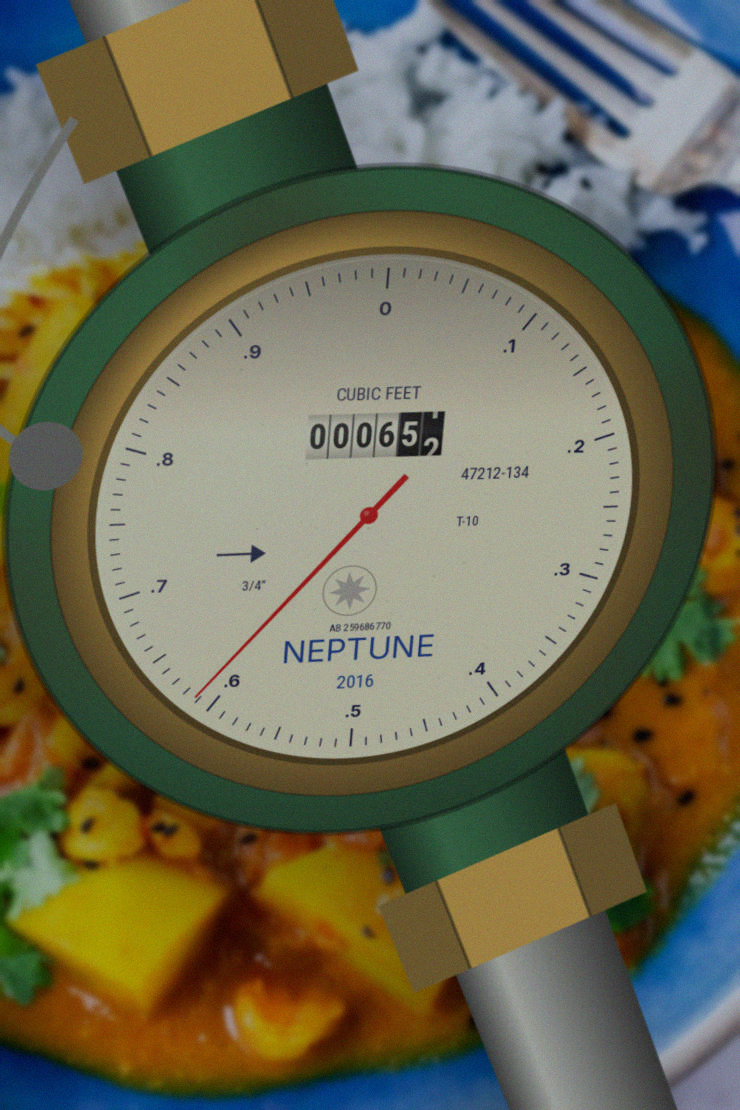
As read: 651.61 ft³
